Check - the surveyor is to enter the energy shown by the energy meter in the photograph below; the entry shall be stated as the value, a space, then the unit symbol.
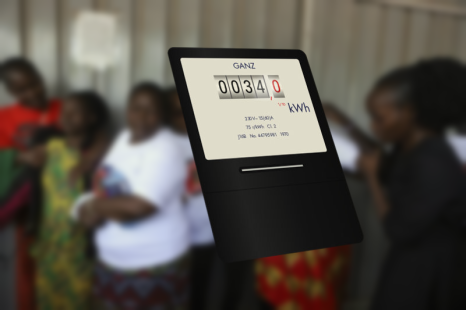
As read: 34.0 kWh
